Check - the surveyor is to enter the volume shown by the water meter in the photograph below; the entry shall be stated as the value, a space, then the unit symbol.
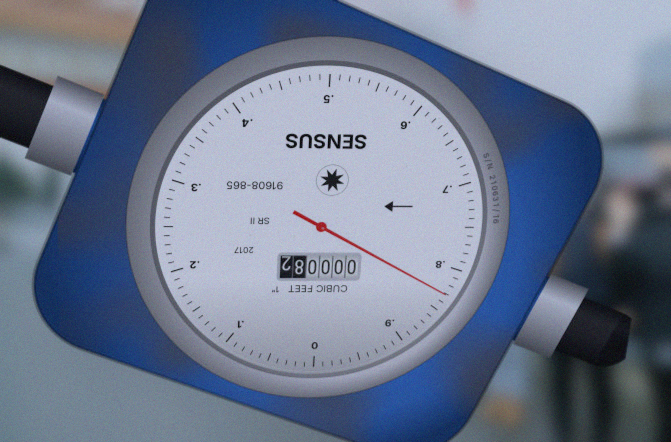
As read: 81.83 ft³
